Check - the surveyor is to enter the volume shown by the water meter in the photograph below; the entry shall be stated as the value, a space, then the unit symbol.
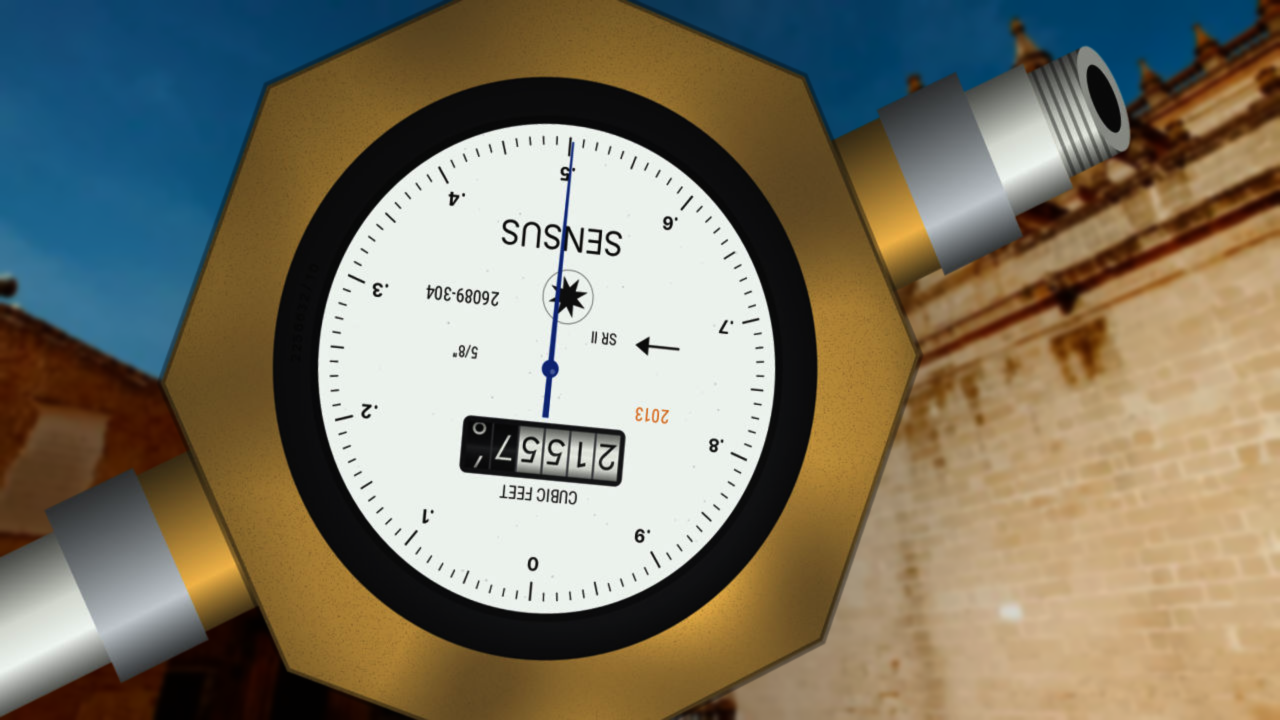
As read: 215577.50 ft³
